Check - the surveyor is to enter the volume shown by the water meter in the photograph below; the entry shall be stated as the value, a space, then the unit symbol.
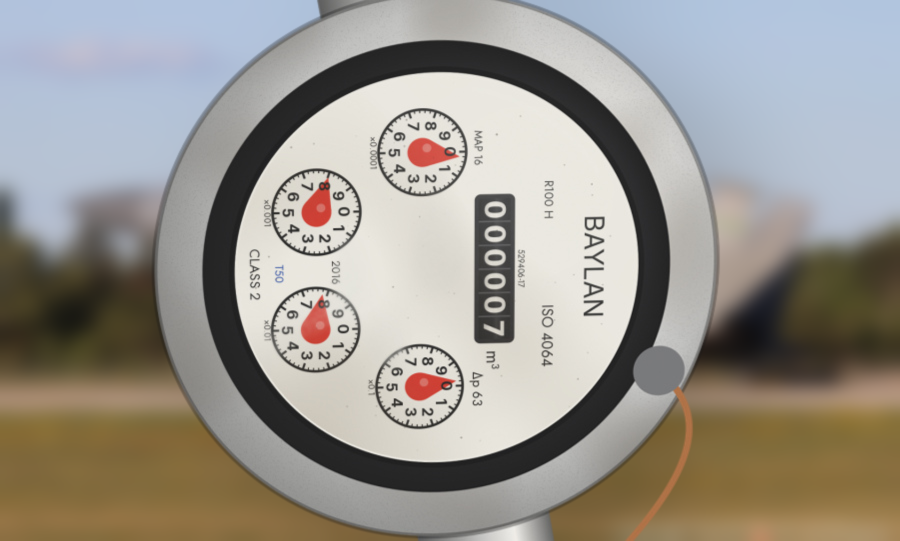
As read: 6.9780 m³
